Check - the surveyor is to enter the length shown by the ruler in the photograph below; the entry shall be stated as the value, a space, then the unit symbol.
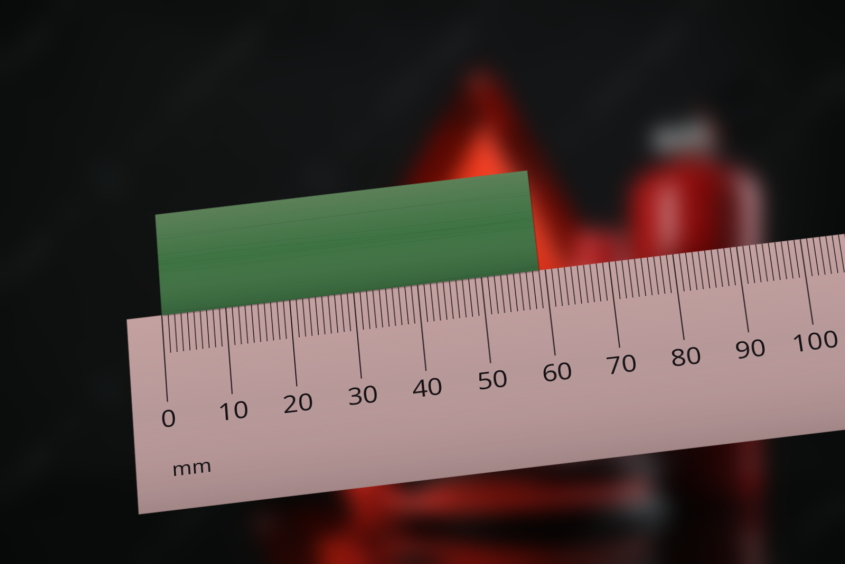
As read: 59 mm
